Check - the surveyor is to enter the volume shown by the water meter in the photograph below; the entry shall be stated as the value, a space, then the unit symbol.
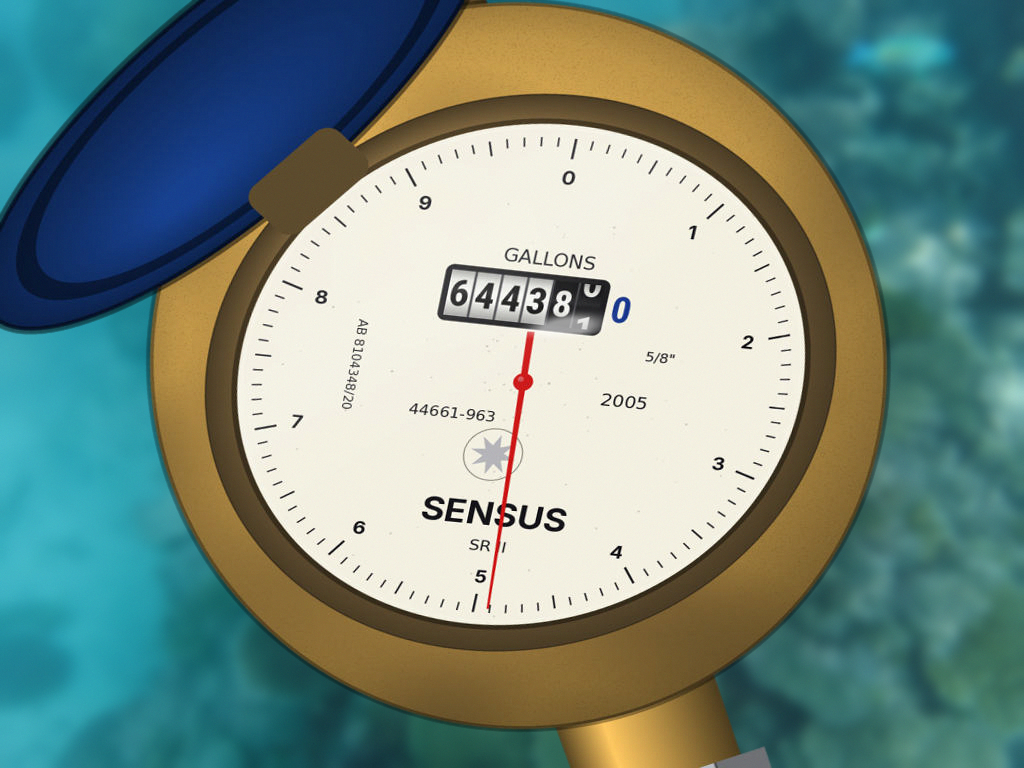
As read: 6443804.9 gal
